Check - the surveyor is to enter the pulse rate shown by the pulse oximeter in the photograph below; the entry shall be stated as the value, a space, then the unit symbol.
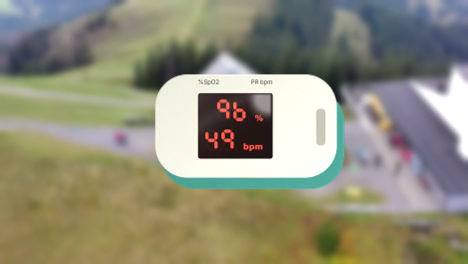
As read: 49 bpm
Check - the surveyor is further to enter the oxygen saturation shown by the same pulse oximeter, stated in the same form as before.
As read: 96 %
